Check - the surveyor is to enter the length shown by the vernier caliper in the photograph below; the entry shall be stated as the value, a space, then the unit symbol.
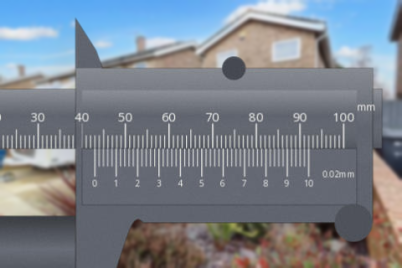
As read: 43.0 mm
